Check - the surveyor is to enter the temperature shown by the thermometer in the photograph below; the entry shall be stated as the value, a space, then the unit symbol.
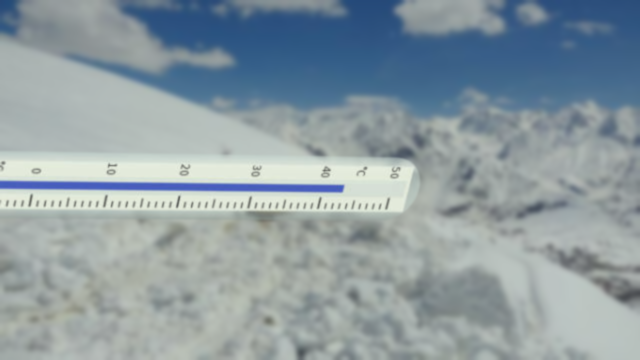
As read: 43 °C
